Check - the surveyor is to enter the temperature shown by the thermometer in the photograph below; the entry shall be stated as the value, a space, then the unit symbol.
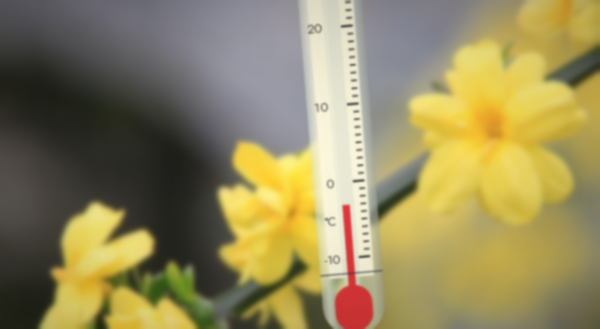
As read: -3 °C
